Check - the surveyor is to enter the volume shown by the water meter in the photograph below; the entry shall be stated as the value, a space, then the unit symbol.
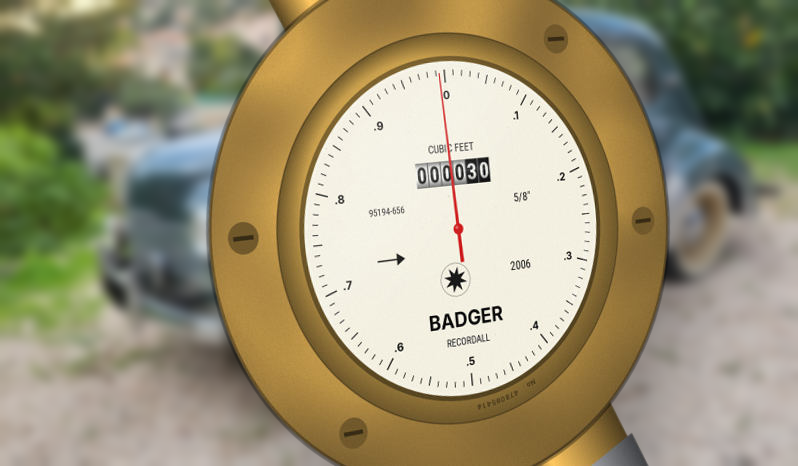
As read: 29.99 ft³
